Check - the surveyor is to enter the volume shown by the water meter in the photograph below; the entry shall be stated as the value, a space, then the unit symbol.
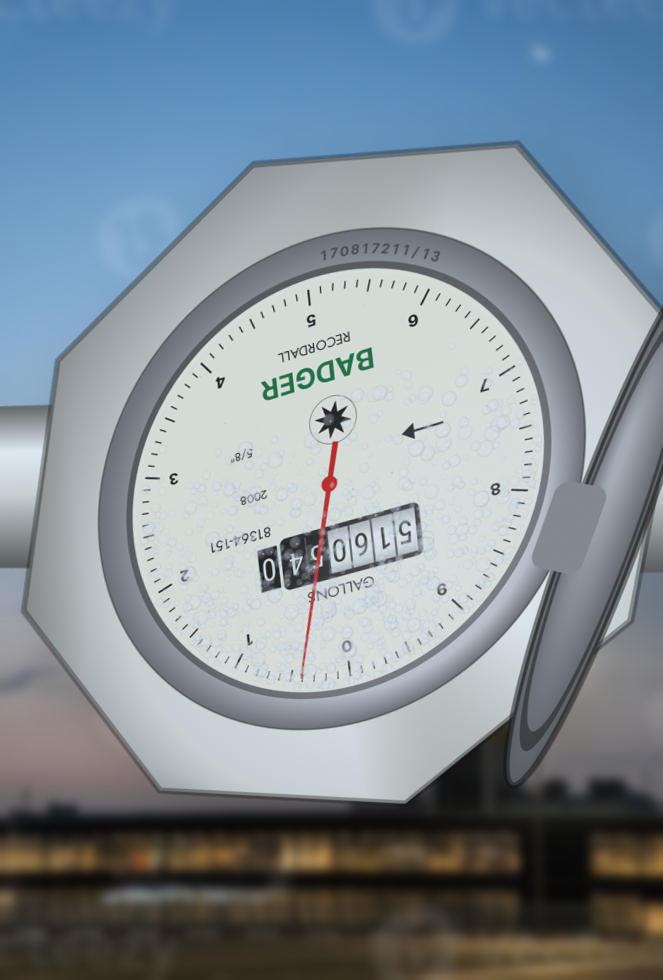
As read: 5160540.4 gal
